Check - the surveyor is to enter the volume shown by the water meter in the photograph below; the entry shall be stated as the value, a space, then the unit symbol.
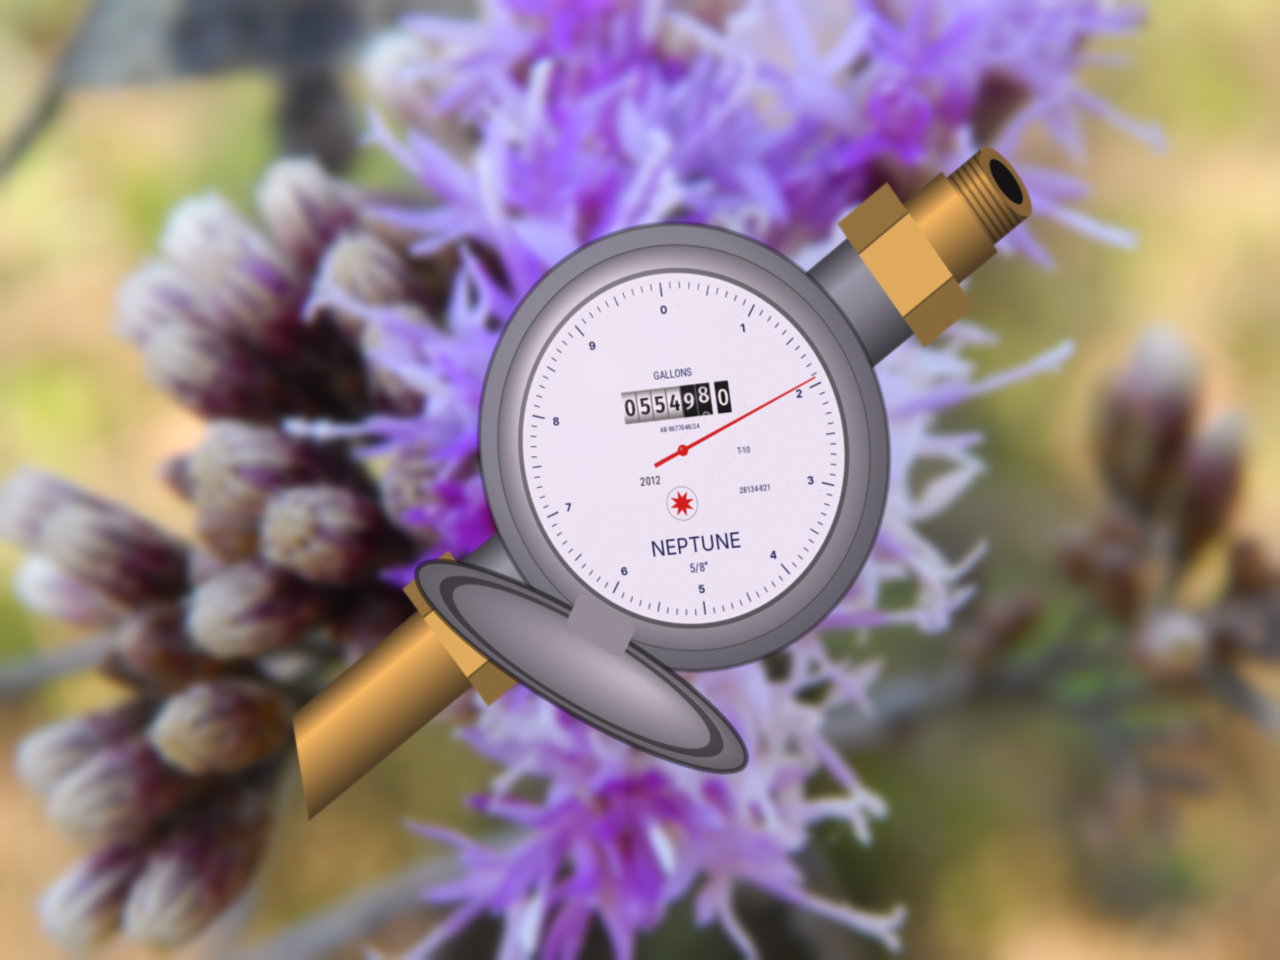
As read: 554981.9 gal
